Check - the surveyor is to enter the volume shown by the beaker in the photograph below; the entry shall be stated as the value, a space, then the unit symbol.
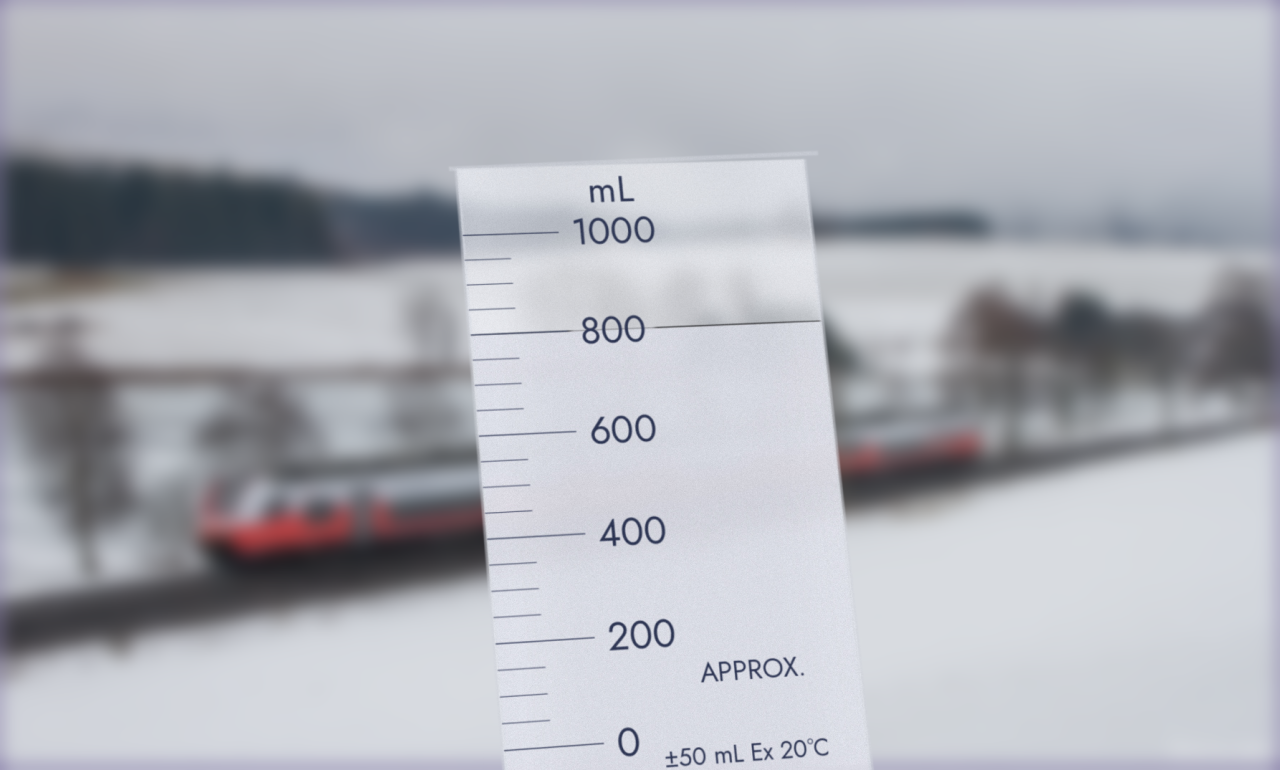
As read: 800 mL
